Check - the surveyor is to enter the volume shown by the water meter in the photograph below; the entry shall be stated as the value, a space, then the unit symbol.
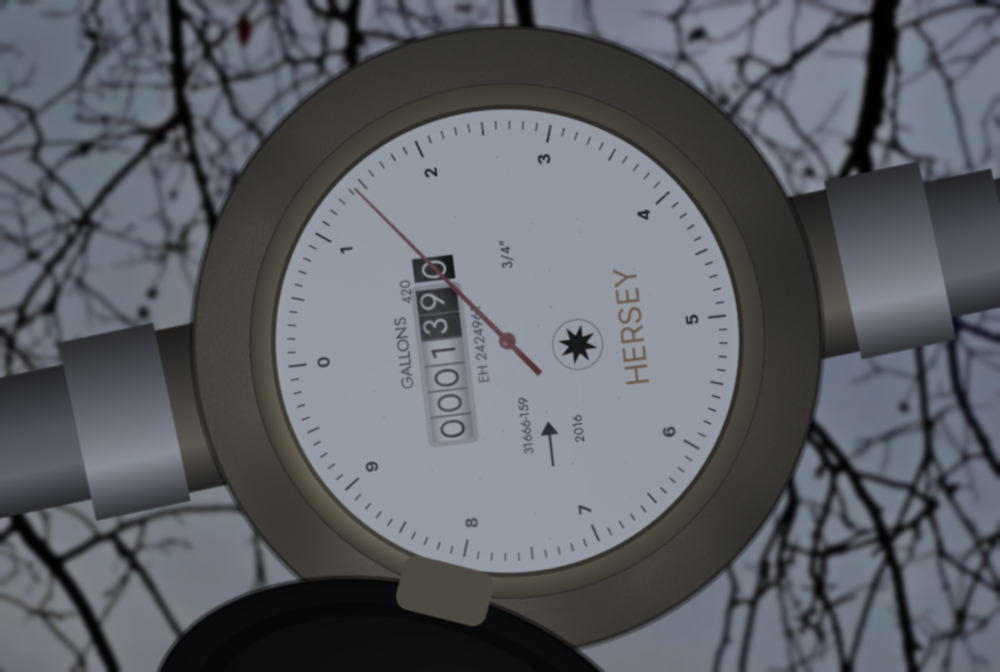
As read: 1391.4 gal
